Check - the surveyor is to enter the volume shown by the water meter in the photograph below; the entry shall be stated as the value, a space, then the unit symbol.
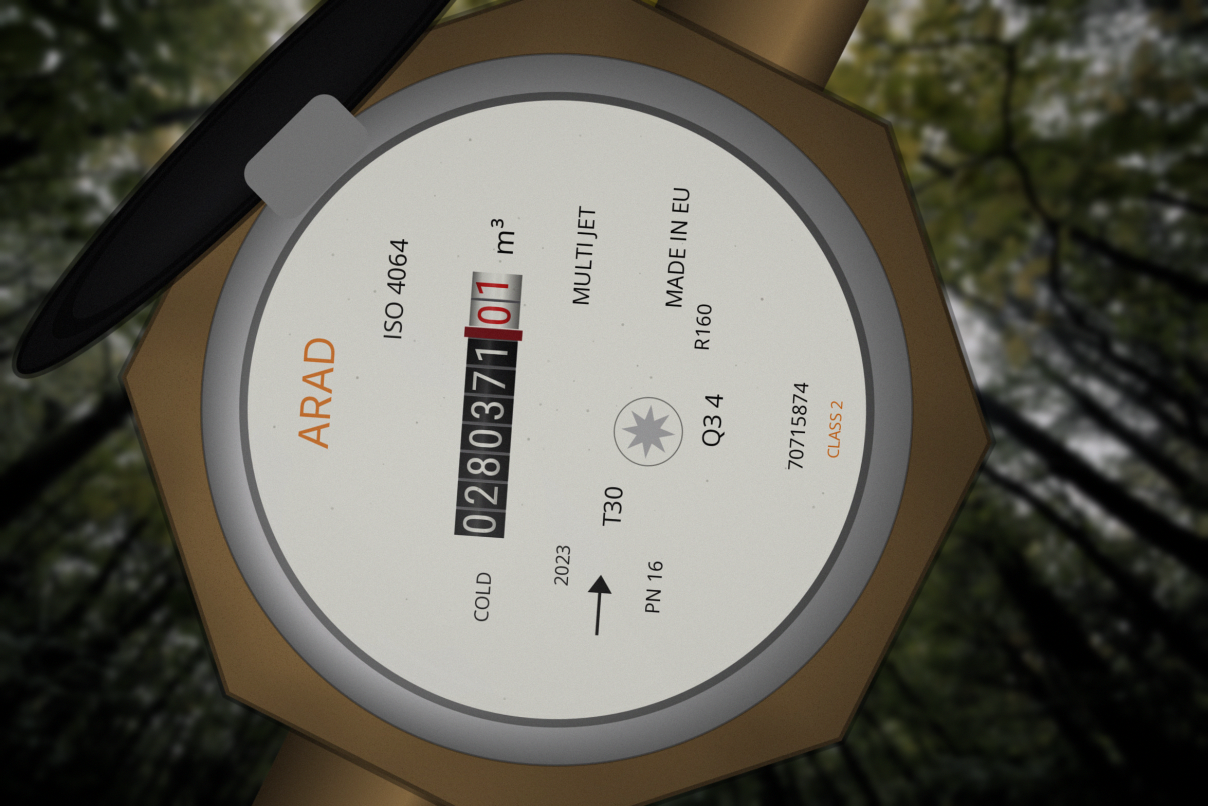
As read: 280371.01 m³
